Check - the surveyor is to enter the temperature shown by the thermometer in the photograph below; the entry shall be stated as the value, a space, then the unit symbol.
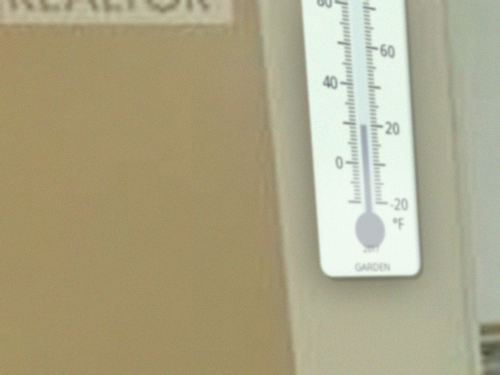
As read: 20 °F
